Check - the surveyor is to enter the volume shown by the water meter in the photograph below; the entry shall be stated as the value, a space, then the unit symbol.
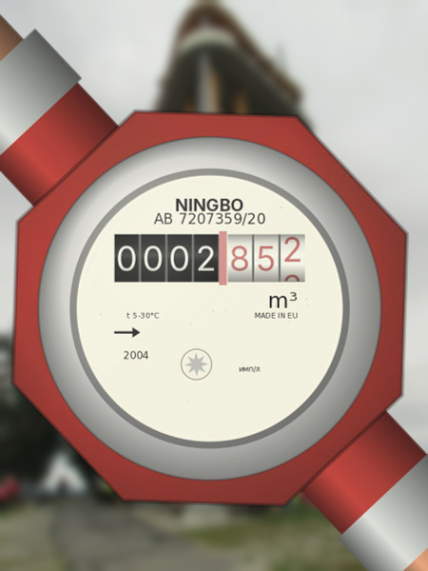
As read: 2.852 m³
